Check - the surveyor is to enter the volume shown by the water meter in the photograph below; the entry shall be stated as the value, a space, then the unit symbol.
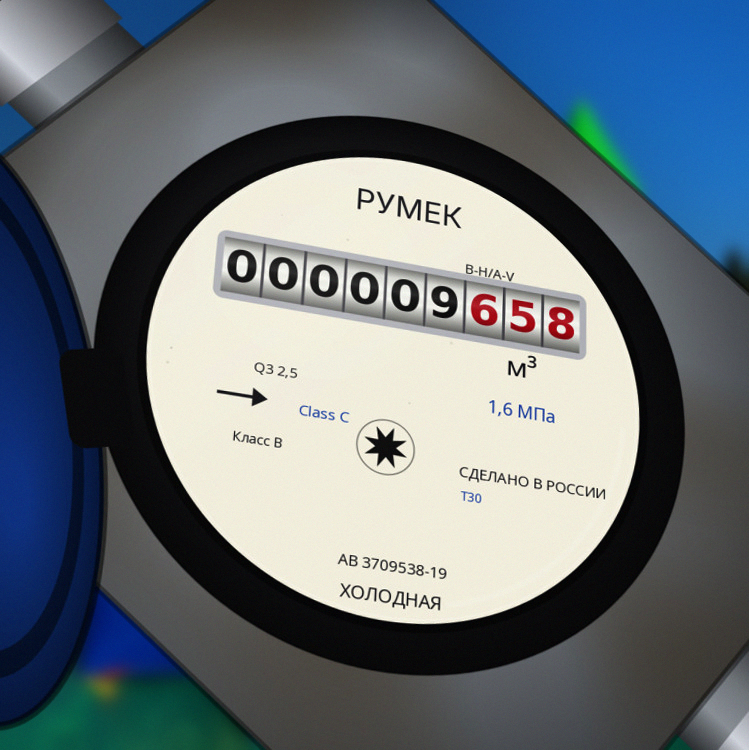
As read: 9.658 m³
